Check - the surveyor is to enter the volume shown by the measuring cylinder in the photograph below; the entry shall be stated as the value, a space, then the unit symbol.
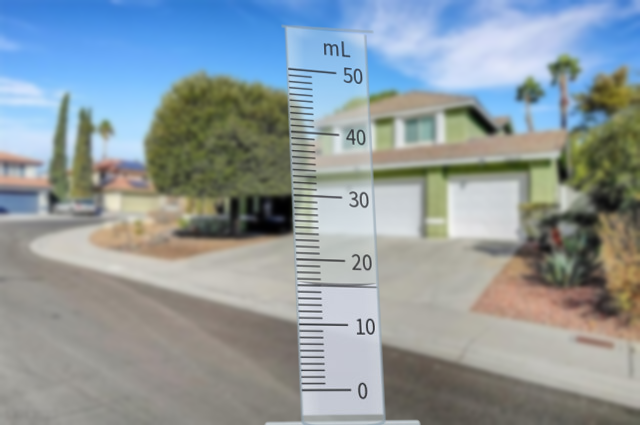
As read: 16 mL
